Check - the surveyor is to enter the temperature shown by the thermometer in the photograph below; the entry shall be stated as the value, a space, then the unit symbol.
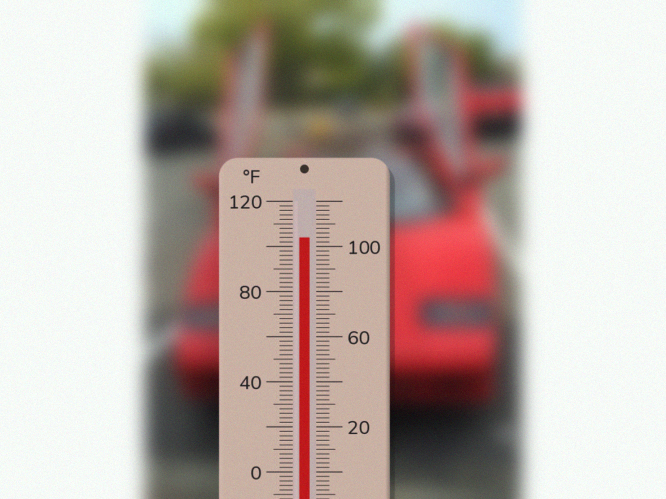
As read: 104 °F
